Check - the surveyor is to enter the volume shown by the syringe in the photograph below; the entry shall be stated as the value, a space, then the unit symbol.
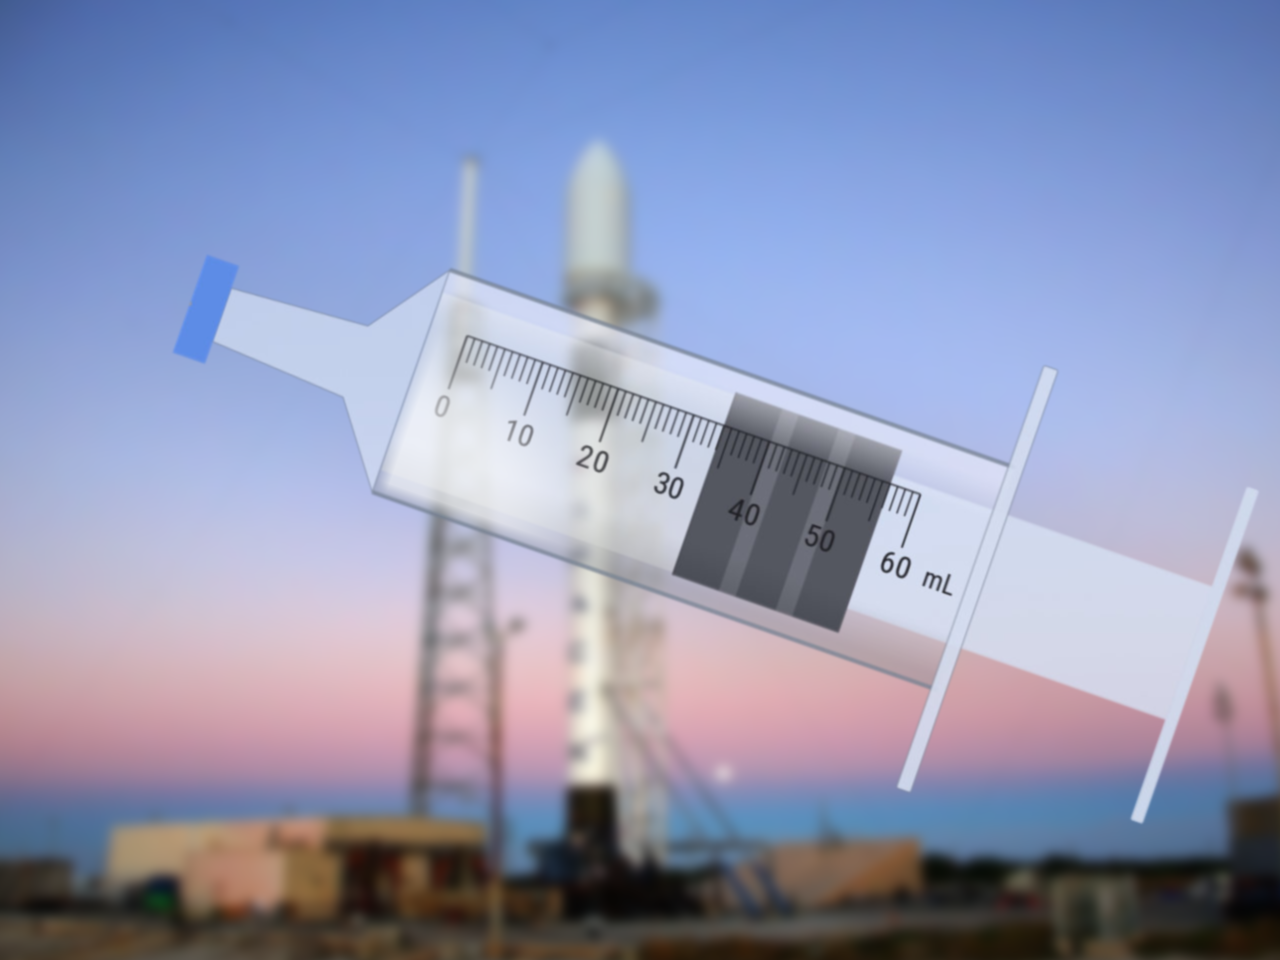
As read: 34 mL
